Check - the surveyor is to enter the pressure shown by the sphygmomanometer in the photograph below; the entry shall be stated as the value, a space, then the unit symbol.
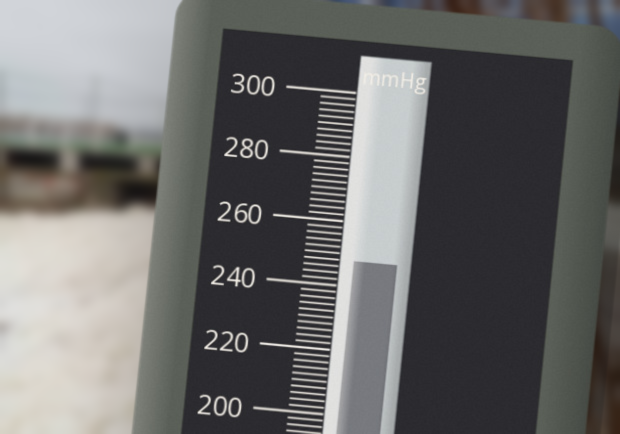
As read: 248 mmHg
